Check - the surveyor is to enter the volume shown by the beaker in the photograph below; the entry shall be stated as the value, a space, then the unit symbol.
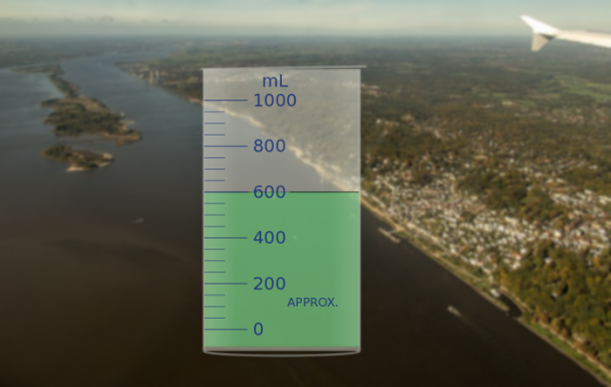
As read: 600 mL
